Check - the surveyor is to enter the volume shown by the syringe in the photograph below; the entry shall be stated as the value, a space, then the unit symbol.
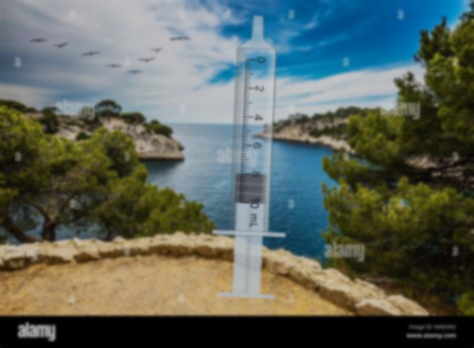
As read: 8 mL
